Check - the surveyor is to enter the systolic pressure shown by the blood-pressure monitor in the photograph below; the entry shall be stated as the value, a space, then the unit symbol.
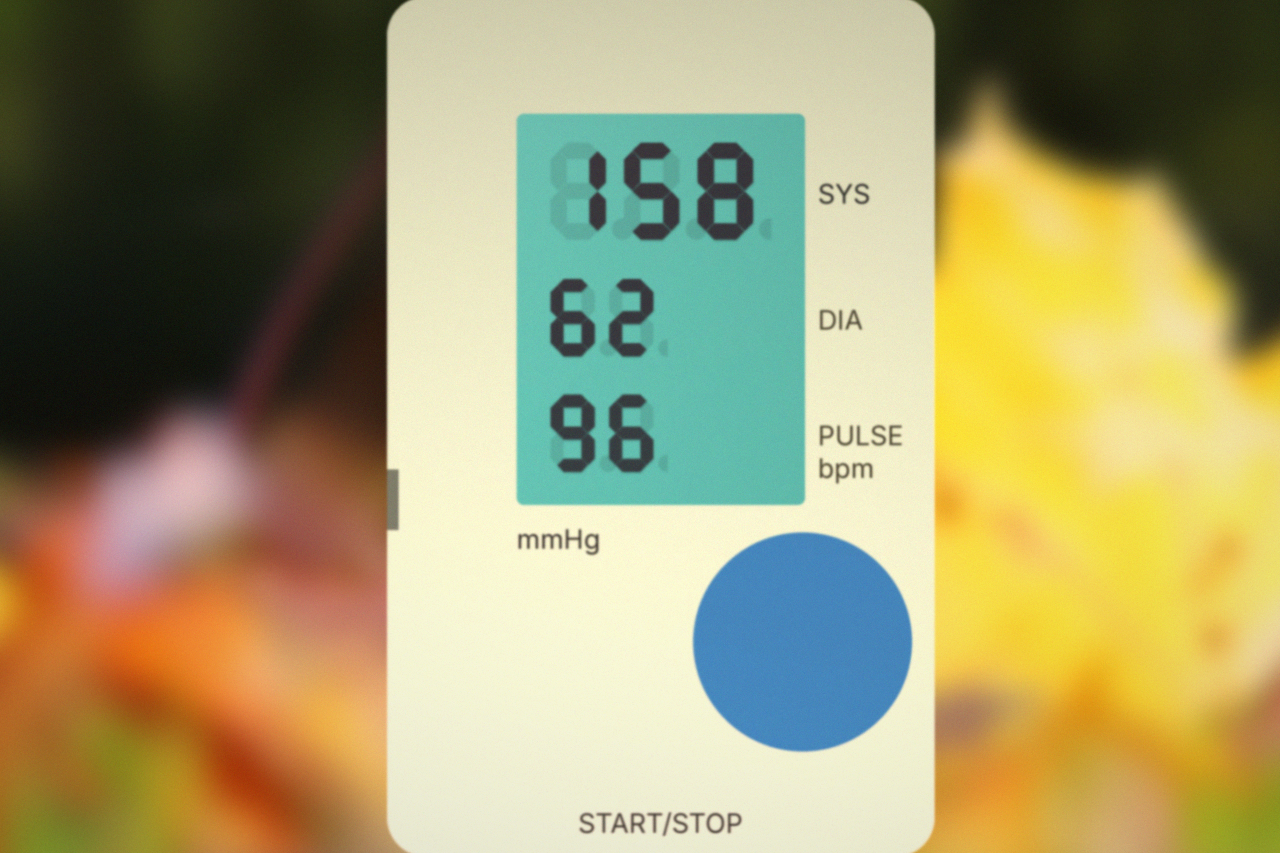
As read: 158 mmHg
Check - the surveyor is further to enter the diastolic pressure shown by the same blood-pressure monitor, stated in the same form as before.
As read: 62 mmHg
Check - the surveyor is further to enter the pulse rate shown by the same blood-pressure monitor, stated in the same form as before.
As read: 96 bpm
